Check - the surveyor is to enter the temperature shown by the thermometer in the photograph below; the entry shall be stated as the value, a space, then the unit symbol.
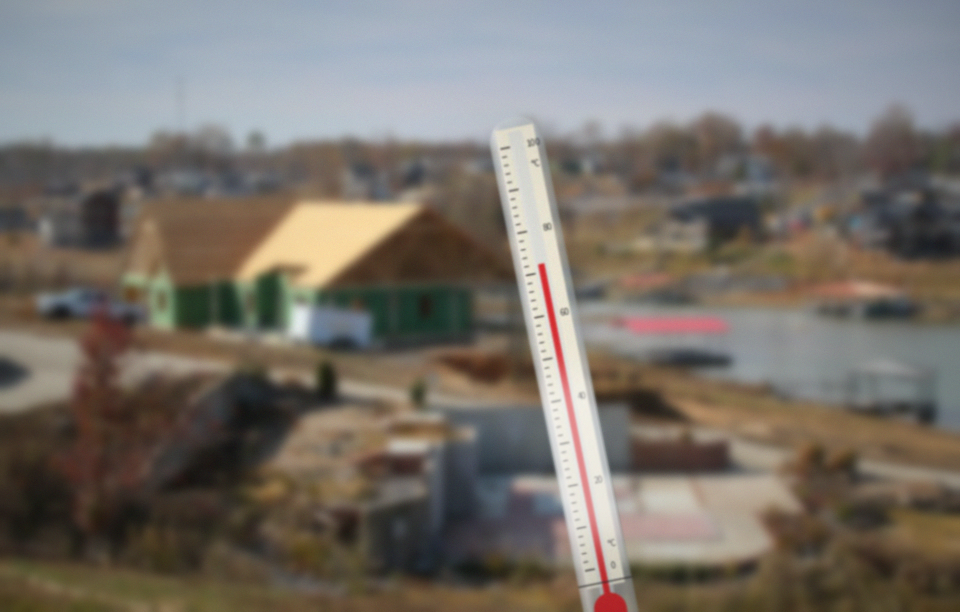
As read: 72 °C
